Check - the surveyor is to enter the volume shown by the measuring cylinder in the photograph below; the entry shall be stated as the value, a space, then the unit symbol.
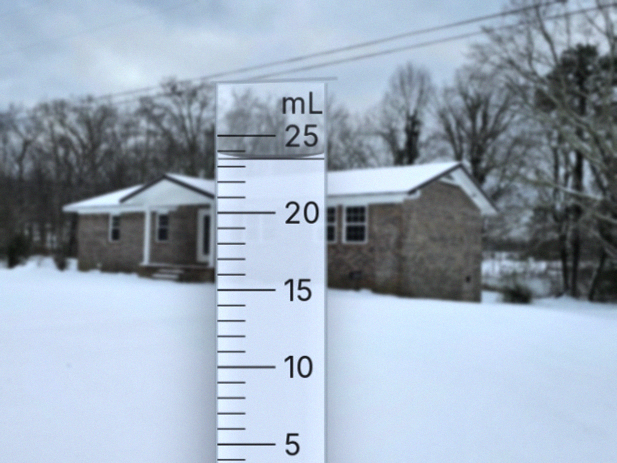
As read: 23.5 mL
